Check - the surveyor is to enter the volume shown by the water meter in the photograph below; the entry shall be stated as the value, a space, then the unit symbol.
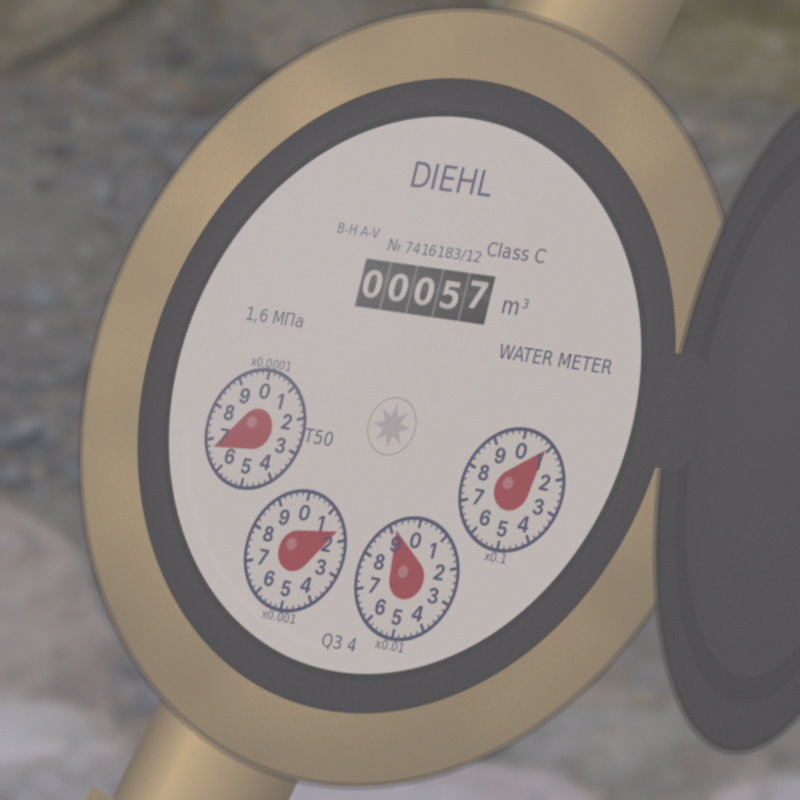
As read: 57.0916 m³
